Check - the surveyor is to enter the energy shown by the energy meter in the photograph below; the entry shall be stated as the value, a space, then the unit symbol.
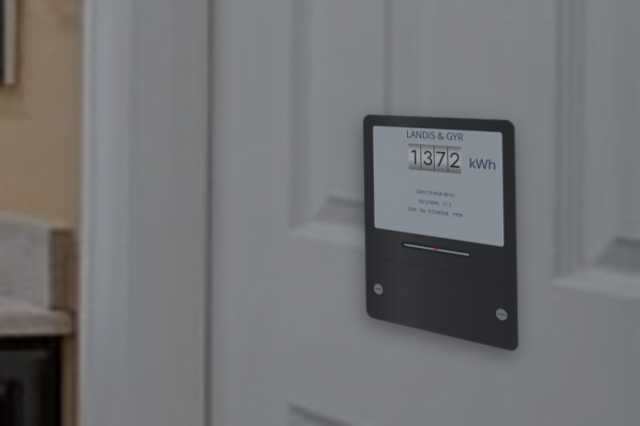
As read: 1372 kWh
